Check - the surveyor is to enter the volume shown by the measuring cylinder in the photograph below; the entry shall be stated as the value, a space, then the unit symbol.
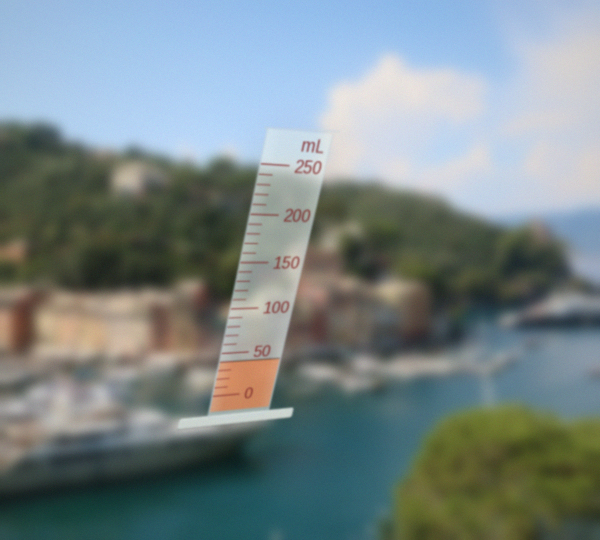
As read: 40 mL
